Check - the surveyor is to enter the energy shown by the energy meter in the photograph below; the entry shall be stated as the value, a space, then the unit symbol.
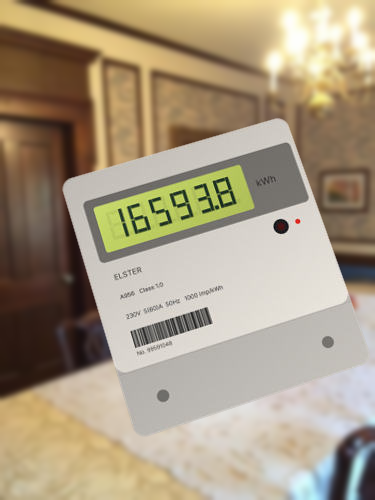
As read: 16593.8 kWh
